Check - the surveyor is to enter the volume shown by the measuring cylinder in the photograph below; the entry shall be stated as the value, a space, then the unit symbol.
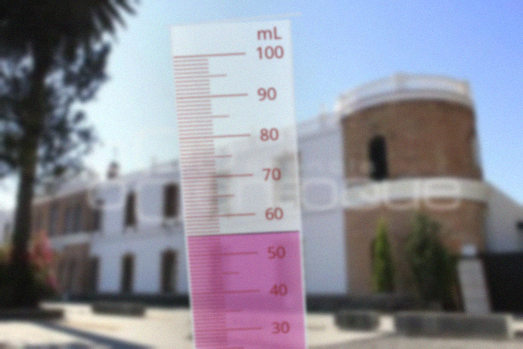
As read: 55 mL
